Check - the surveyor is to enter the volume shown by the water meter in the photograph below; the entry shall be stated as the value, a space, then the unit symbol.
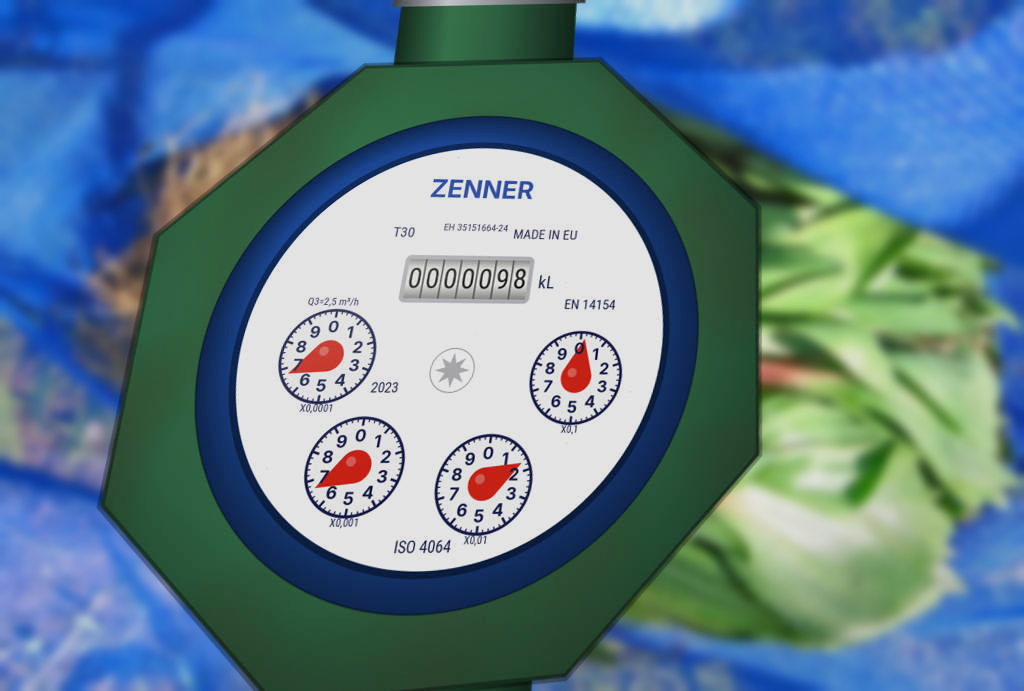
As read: 98.0166 kL
